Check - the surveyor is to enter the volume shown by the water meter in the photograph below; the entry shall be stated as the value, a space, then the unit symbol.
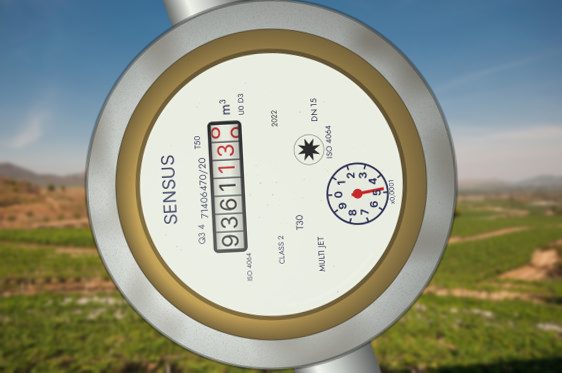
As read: 9361.1384 m³
